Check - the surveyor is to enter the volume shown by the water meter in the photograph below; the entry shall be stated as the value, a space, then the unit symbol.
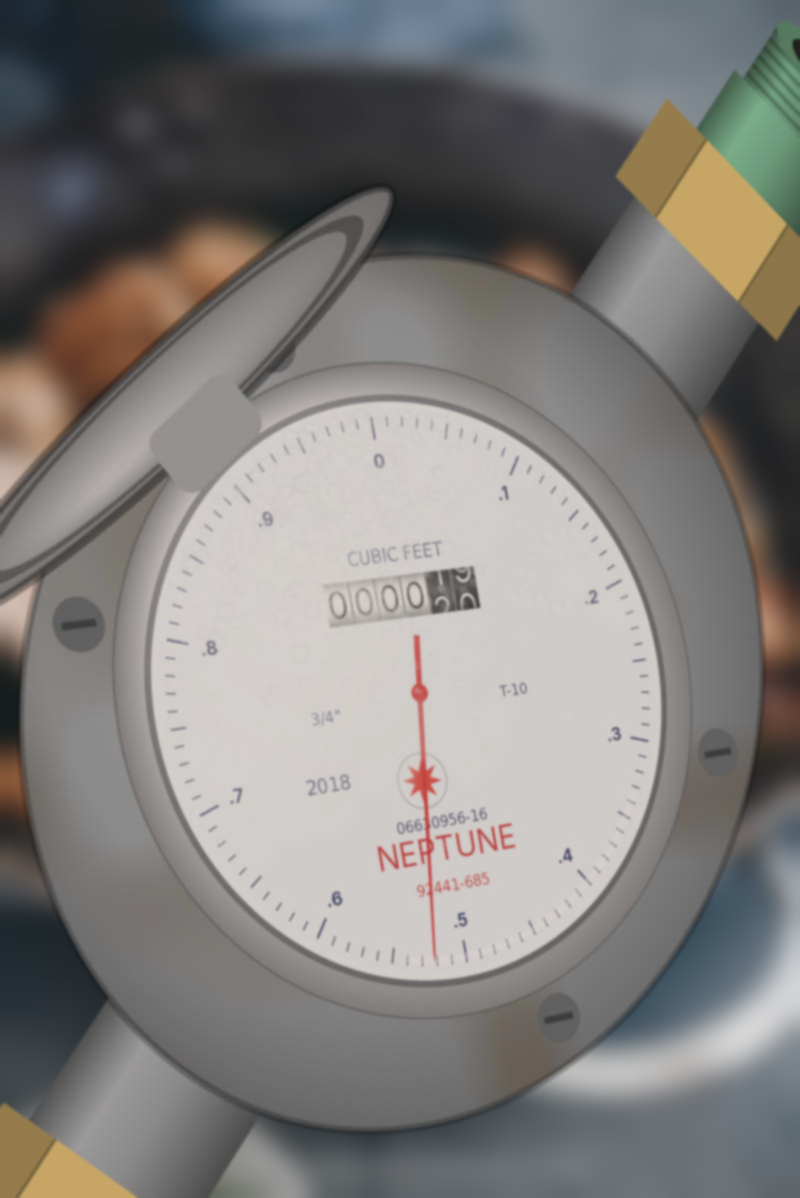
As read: 19.52 ft³
